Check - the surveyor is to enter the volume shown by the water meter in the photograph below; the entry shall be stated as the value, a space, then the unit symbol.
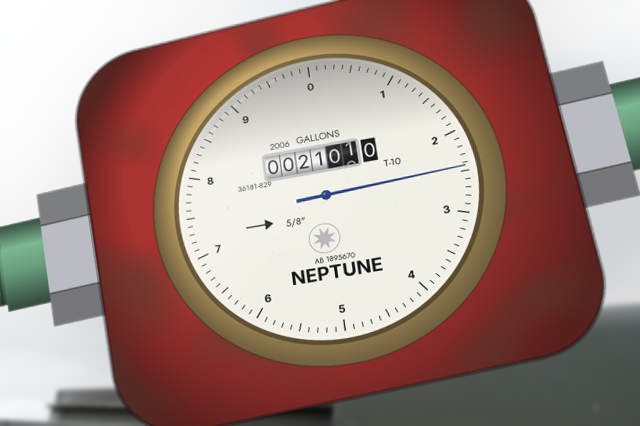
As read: 21012.4 gal
